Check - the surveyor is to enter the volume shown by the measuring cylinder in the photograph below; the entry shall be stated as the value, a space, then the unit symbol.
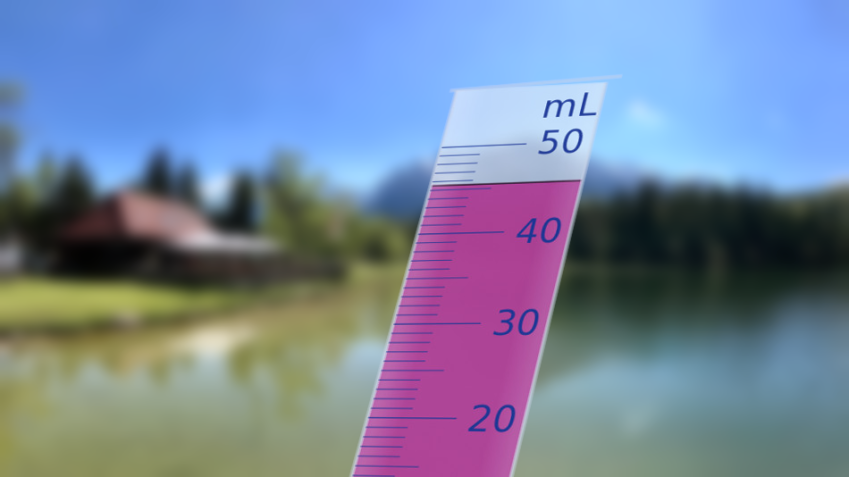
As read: 45.5 mL
